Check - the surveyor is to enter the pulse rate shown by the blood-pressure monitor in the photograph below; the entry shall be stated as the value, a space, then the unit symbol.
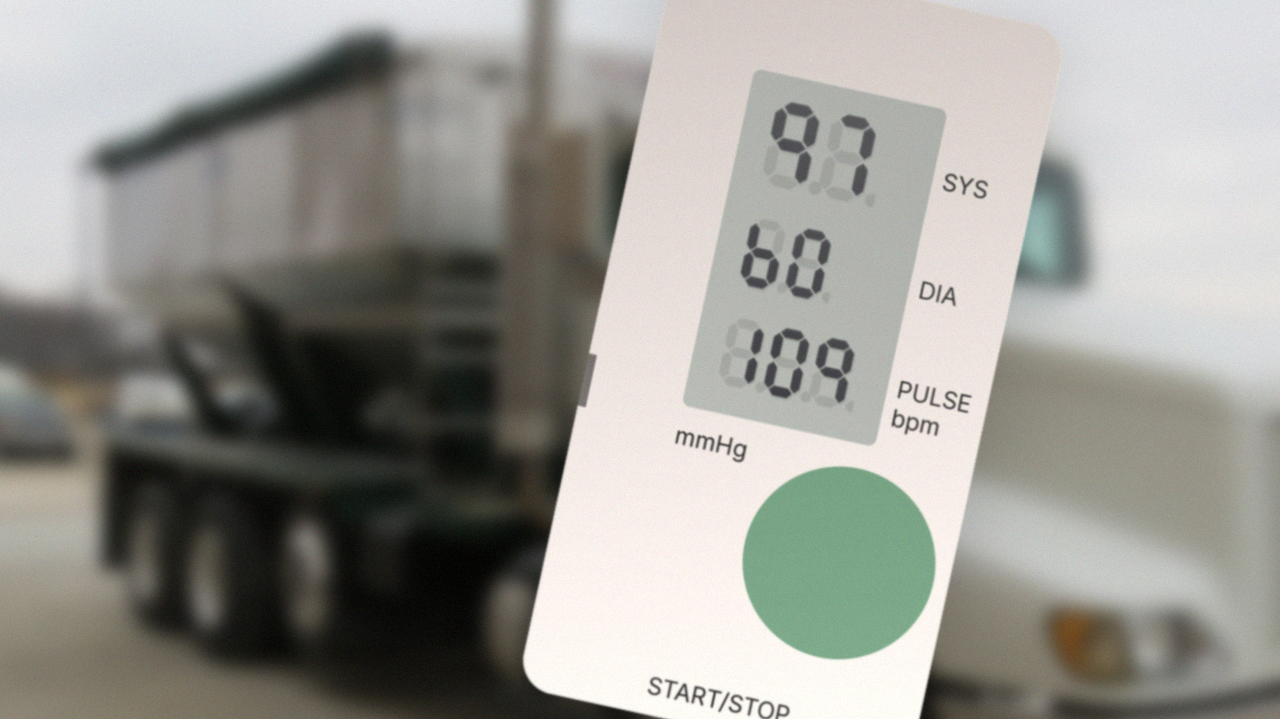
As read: 109 bpm
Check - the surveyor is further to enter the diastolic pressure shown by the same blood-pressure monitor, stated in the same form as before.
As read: 60 mmHg
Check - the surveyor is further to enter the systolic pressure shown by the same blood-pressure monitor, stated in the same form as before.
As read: 97 mmHg
